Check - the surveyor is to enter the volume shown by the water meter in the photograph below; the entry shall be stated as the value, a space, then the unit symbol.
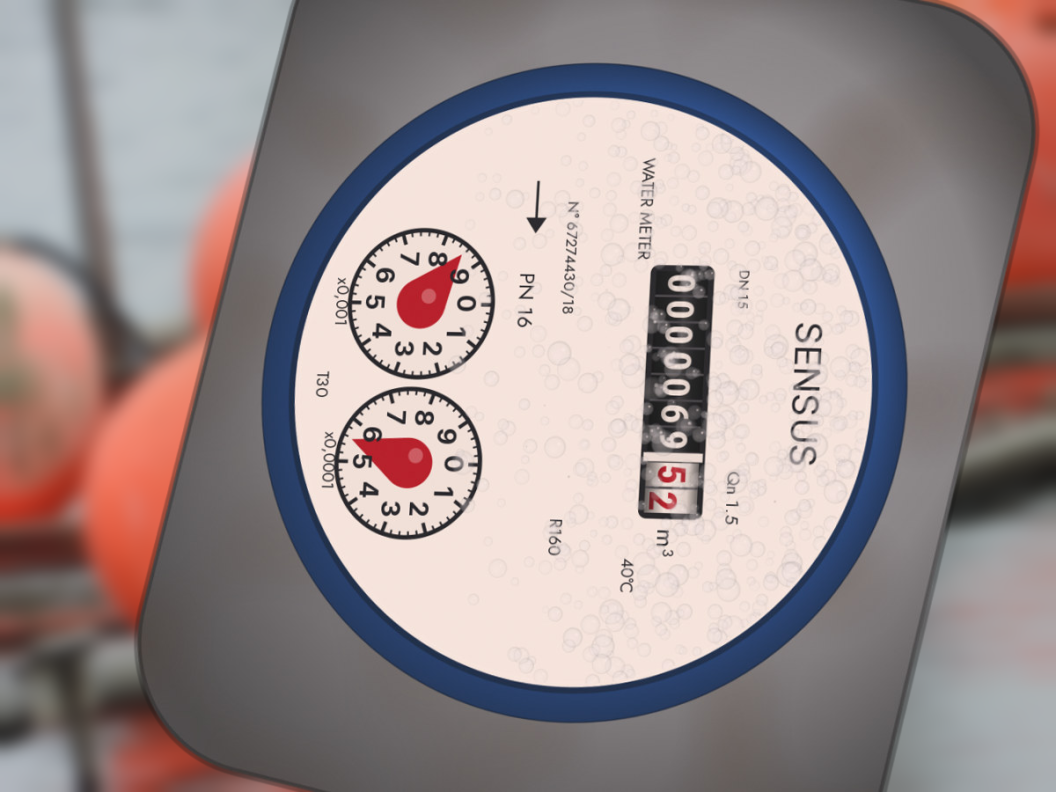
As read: 69.5185 m³
